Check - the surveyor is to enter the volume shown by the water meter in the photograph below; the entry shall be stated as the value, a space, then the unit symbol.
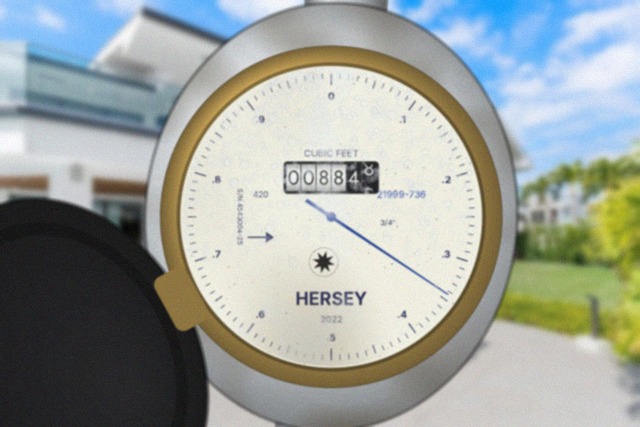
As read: 8848.34 ft³
